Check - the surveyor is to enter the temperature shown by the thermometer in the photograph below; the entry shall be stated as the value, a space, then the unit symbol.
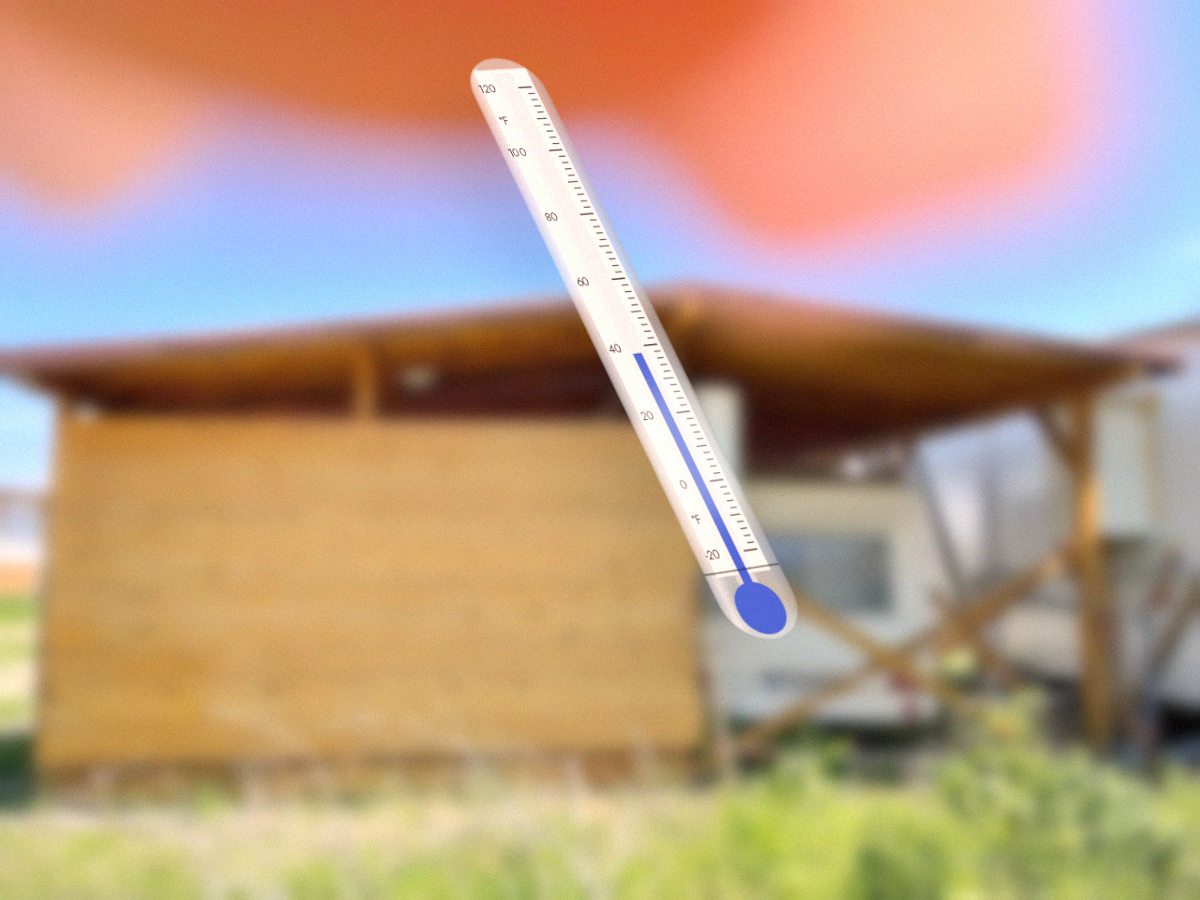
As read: 38 °F
